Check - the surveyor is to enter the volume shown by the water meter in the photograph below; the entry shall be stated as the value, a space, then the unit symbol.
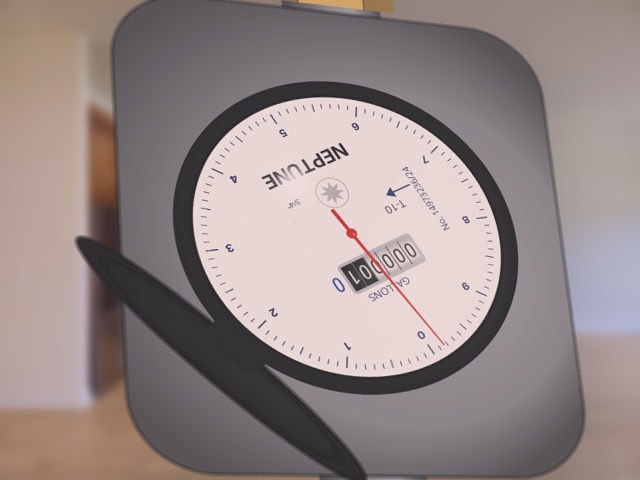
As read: 9.8 gal
